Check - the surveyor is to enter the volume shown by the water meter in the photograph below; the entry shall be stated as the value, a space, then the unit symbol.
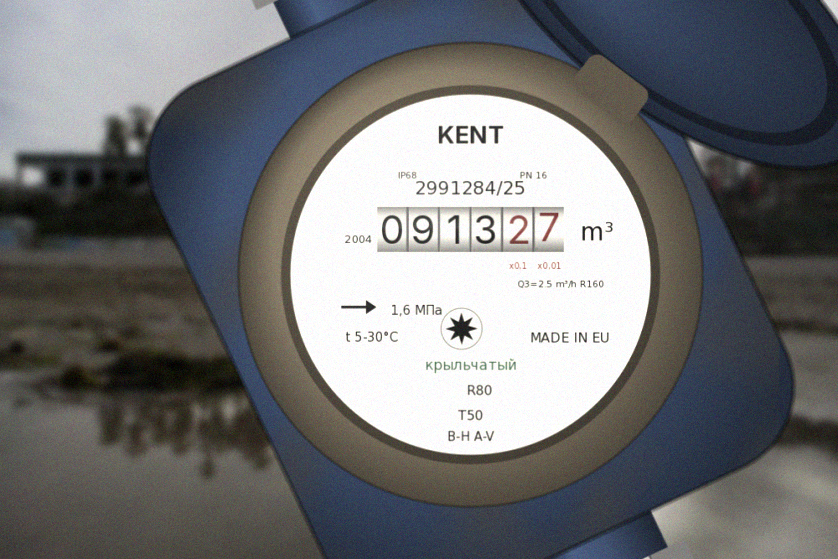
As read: 913.27 m³
